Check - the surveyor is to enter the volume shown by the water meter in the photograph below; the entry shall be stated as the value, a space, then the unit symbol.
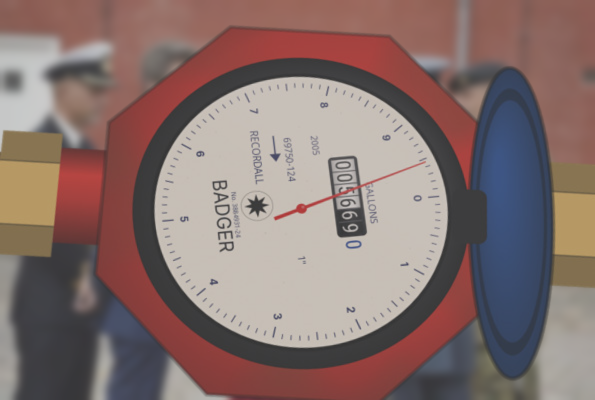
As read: 56689.5 gal
